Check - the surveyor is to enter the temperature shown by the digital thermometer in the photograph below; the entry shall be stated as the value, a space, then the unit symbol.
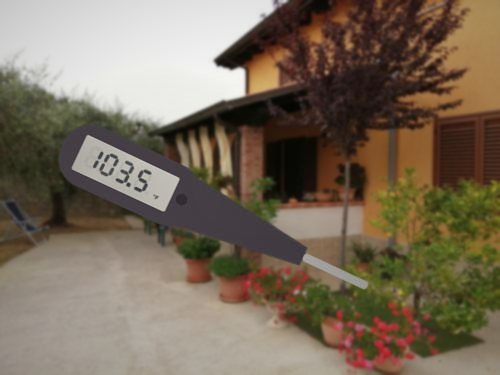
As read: 103.5 °F
